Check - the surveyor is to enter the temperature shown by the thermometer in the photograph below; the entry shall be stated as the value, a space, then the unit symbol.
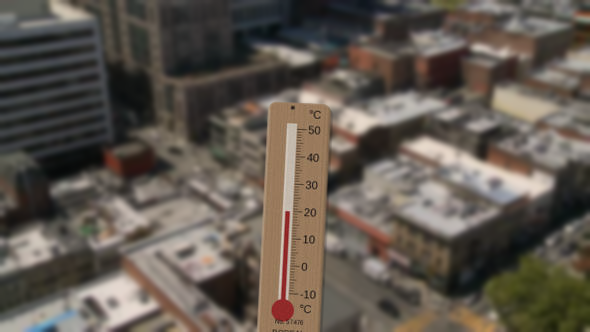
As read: 20 °C
